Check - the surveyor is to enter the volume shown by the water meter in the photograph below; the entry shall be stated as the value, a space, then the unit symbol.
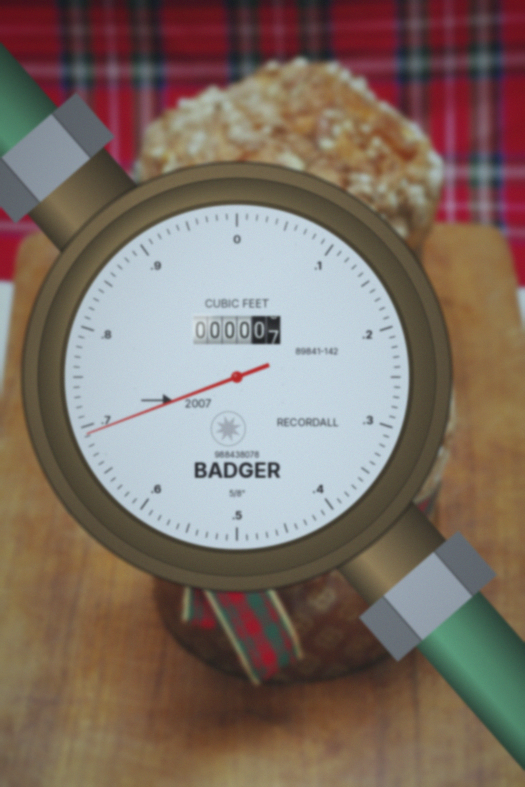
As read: 6.69 ft³
